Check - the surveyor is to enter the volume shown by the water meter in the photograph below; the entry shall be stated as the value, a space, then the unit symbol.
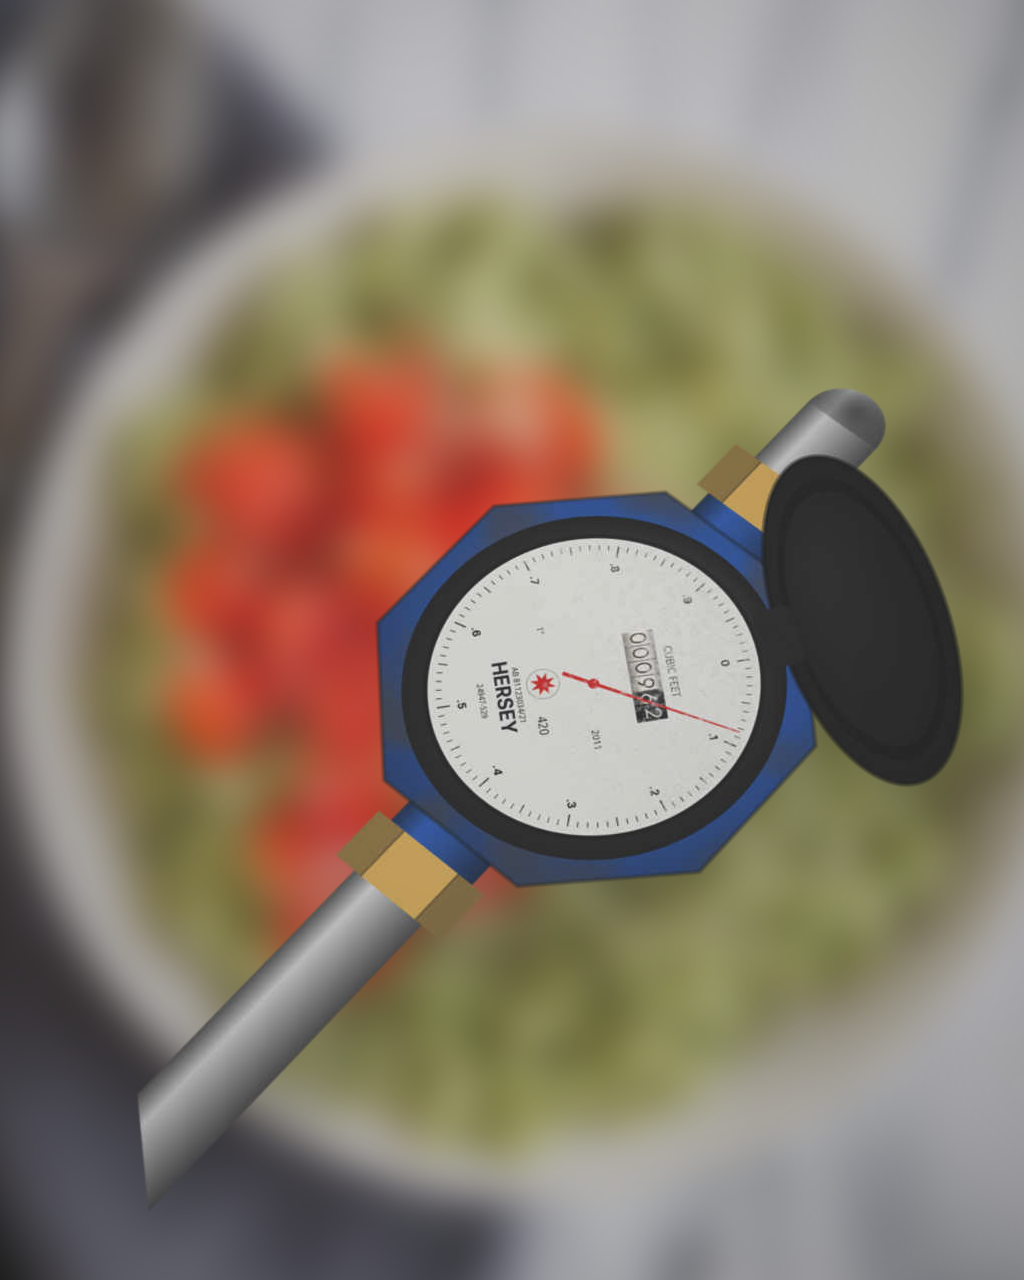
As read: 962.08 ft³
